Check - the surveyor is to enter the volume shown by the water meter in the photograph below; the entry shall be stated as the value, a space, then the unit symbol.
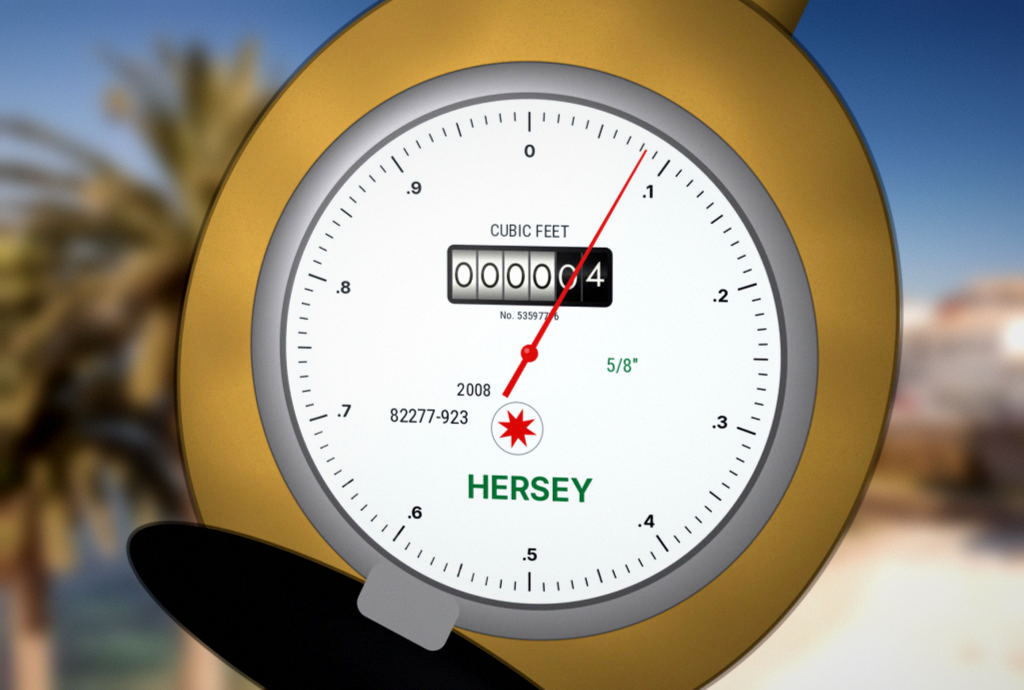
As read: 4.08 ft³
